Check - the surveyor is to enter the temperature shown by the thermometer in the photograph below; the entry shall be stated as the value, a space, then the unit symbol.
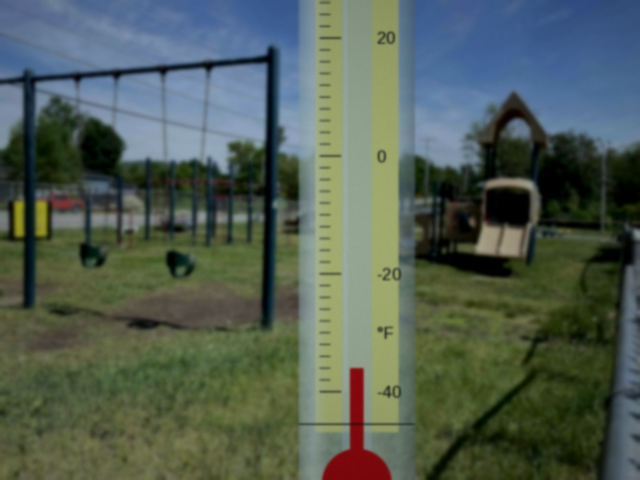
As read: -36 °F
